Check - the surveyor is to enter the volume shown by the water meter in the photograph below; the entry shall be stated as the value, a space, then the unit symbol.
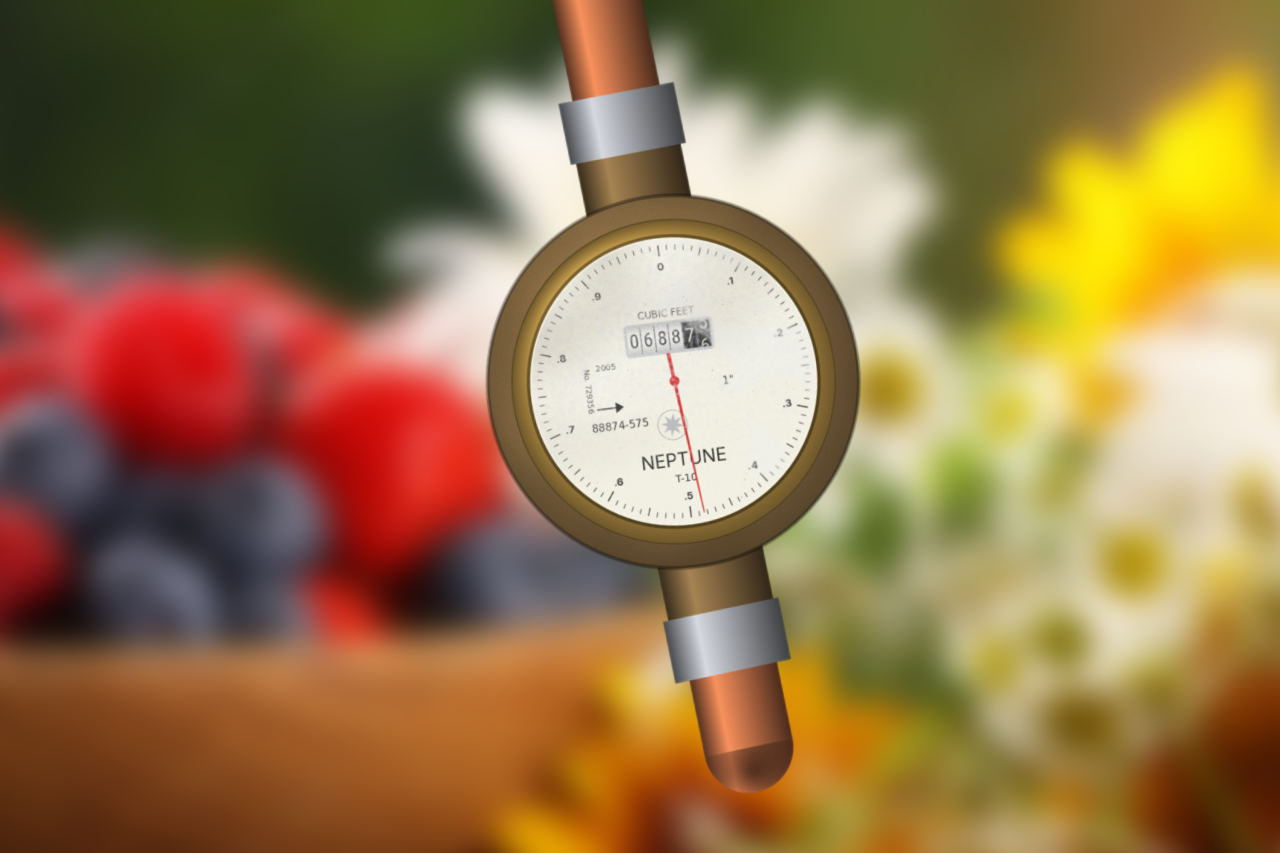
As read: 68875.48 ft³
